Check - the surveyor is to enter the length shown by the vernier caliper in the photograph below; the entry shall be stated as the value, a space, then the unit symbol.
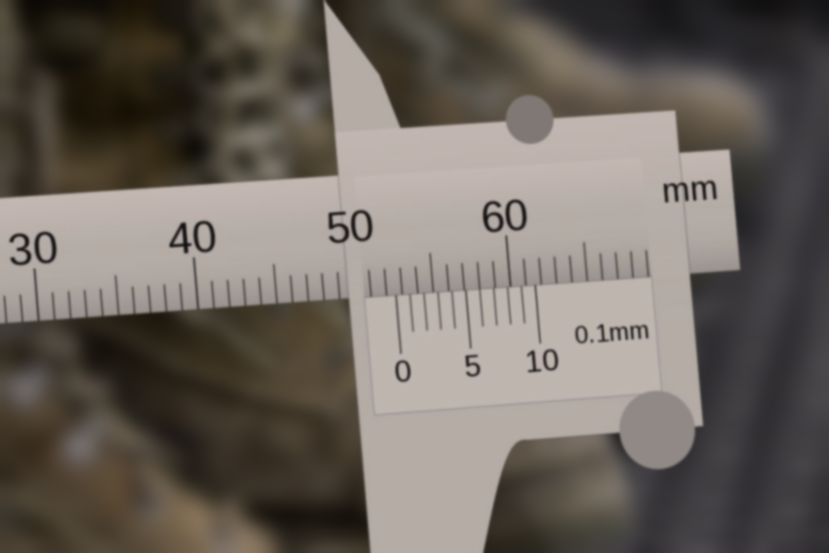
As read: 52.6 mm
